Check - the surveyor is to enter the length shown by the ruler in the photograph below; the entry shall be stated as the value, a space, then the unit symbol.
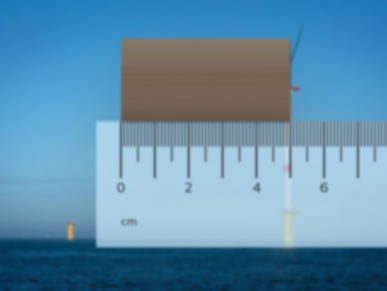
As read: 5 cm
